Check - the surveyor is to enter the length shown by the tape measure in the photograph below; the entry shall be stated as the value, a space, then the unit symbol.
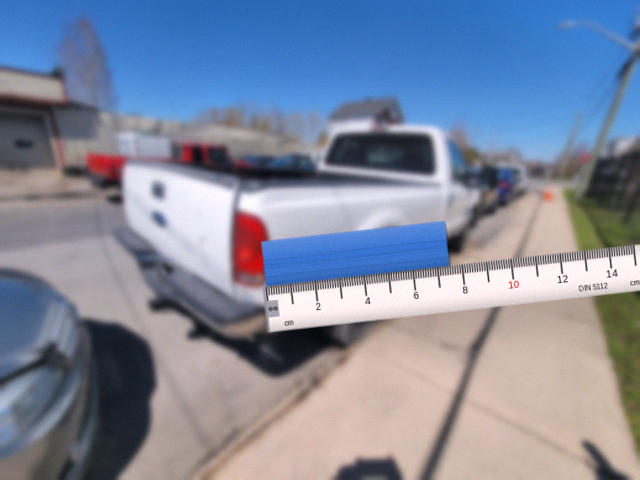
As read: 7.5 cm
